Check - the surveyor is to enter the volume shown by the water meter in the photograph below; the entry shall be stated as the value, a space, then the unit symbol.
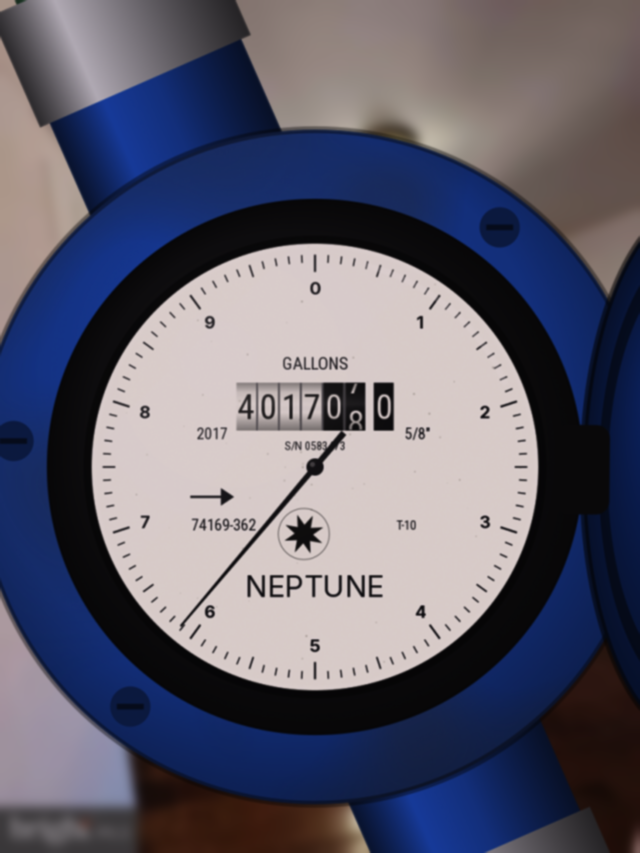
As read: 4017076.1 gal
